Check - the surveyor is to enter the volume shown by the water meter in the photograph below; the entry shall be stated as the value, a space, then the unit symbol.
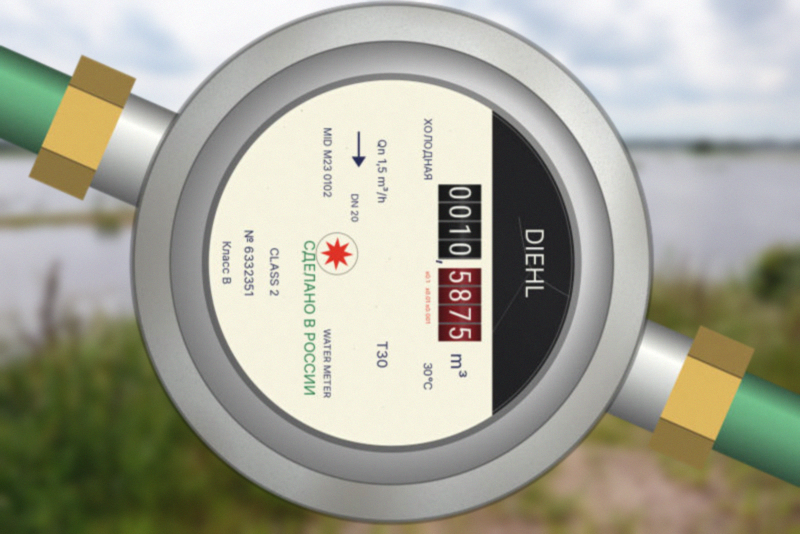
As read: 10.5875 m³
